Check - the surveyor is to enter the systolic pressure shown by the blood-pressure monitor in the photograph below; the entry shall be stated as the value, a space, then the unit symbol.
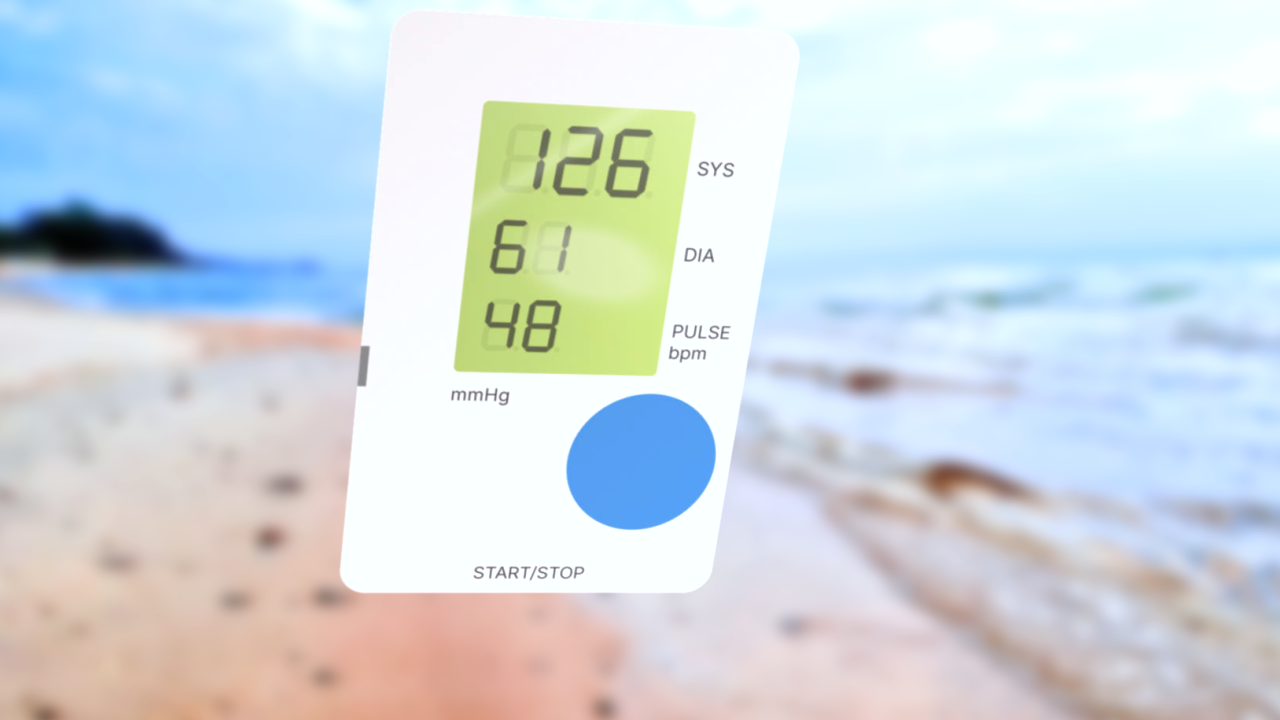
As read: 126 mmHg
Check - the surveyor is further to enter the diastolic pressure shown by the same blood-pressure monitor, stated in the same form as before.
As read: 61 mmHg
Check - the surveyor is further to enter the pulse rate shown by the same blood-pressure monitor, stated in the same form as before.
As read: 48 bpm
